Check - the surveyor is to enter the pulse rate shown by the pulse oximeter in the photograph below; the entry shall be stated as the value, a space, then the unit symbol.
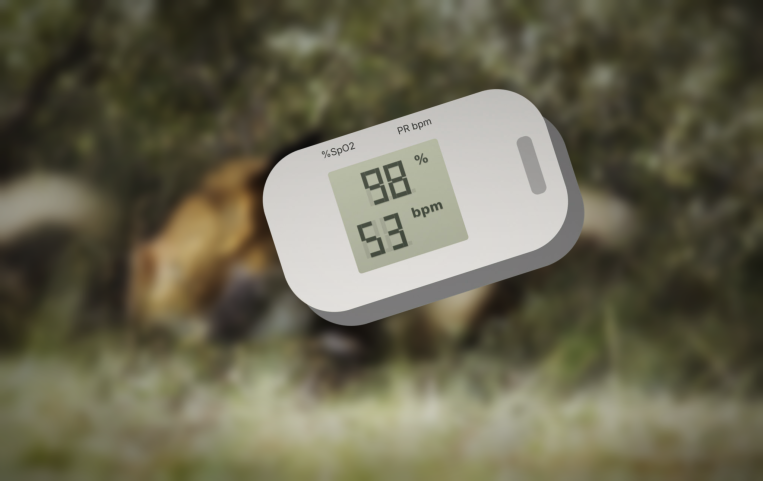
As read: 53 bpm
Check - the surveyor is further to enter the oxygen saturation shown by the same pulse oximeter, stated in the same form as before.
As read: 98 %
